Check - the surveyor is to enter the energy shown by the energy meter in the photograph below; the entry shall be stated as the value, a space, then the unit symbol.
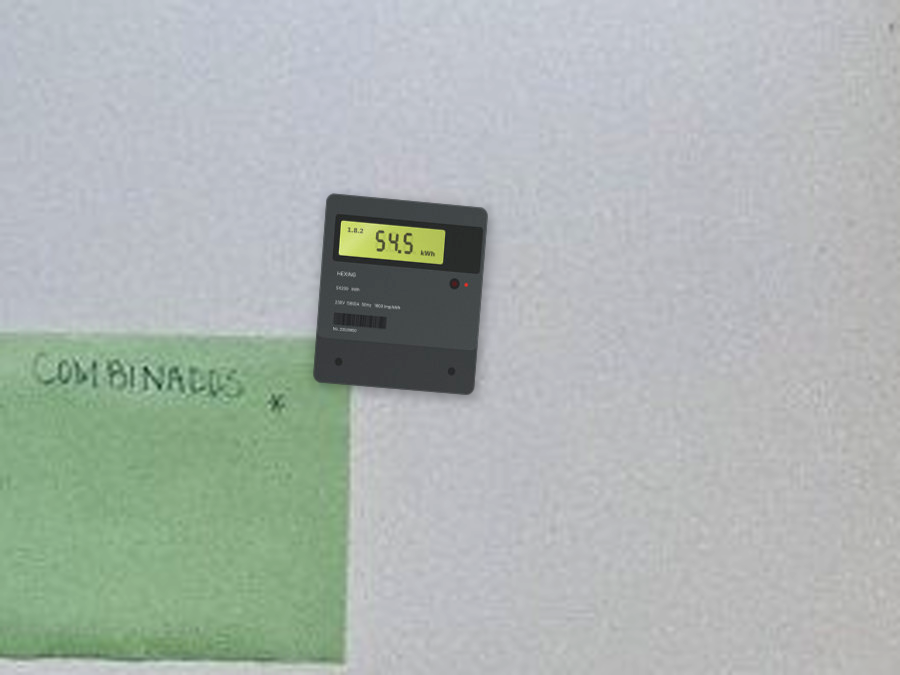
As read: 54.5 kWh
